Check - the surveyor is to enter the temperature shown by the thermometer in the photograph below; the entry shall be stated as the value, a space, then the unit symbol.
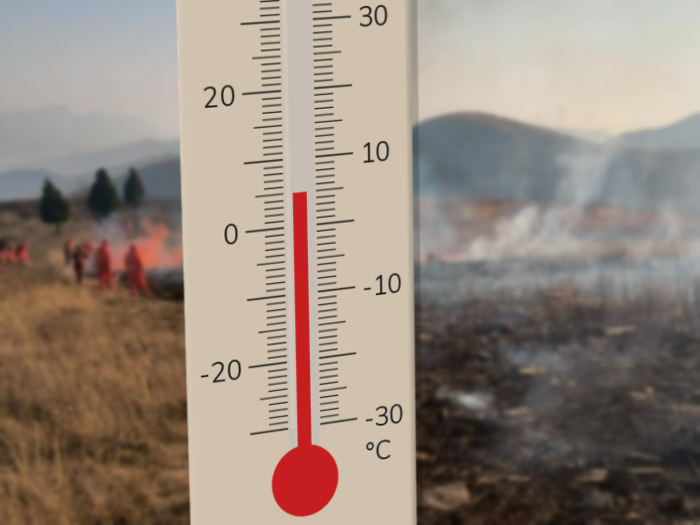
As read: 5 °C
